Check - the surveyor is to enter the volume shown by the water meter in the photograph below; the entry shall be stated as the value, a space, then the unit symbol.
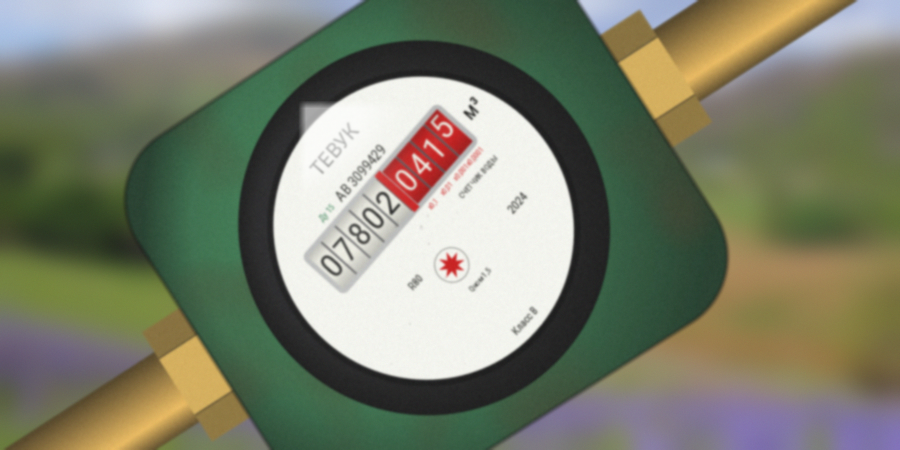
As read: 7802.0415 m³
